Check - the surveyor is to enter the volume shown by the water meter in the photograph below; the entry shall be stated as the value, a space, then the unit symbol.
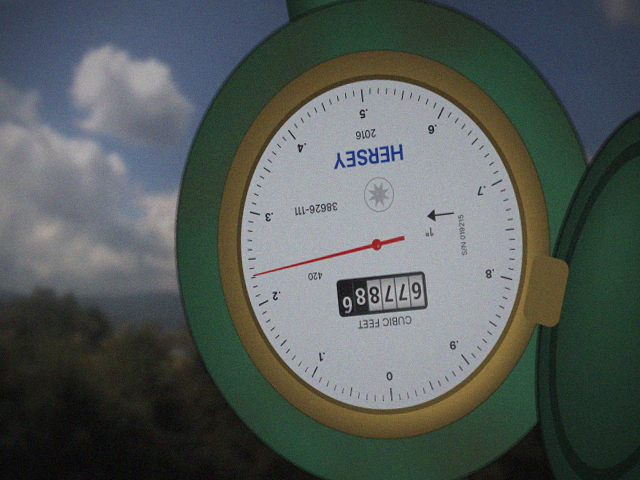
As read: 677886.23 ft³
